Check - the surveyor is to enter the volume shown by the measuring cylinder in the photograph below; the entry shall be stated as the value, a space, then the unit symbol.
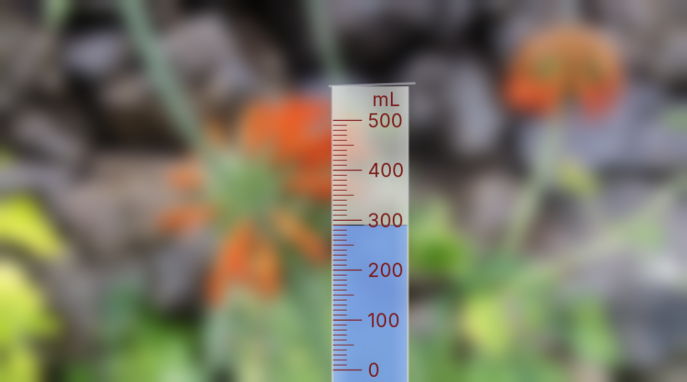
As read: 290 mL
